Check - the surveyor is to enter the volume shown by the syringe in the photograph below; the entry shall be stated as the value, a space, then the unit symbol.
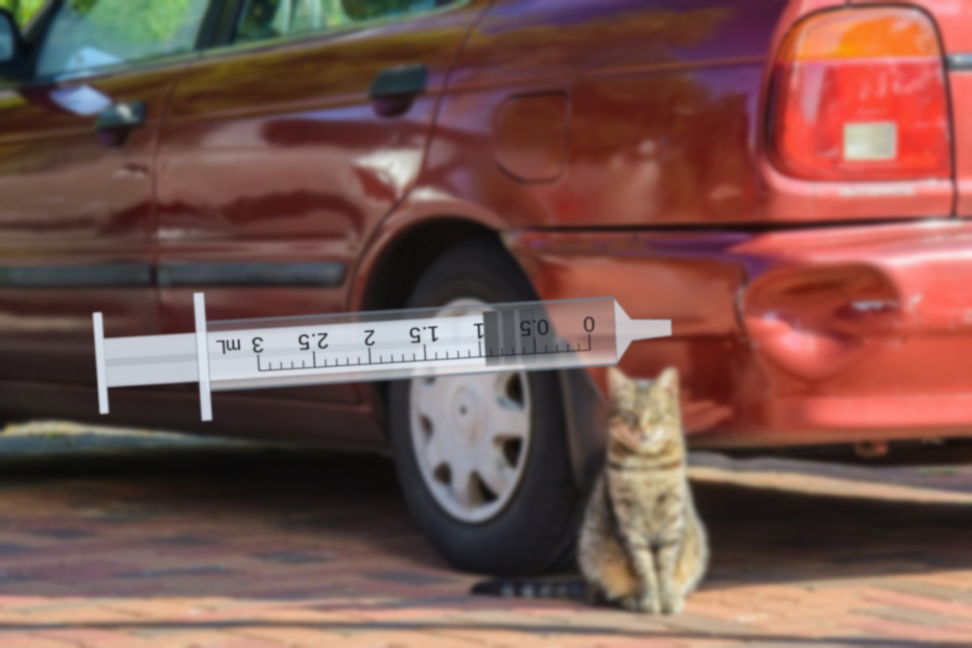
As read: 0.5 mL
